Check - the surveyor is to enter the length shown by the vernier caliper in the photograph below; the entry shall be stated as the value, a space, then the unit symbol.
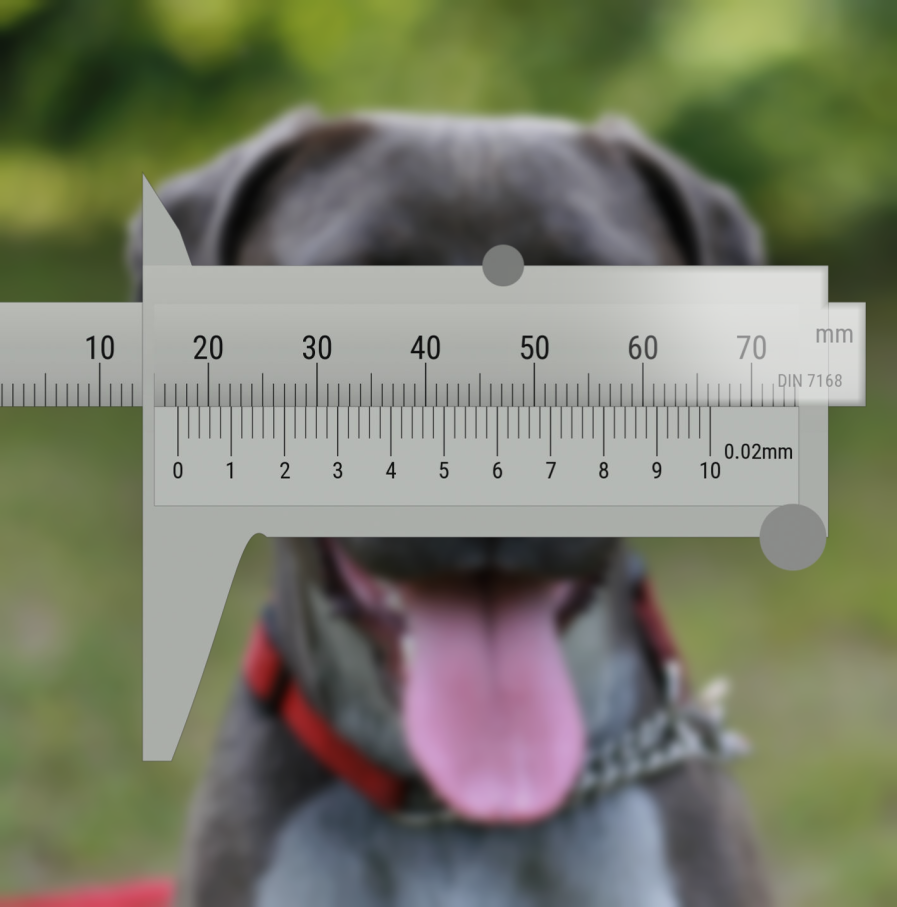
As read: 17.2 mm
